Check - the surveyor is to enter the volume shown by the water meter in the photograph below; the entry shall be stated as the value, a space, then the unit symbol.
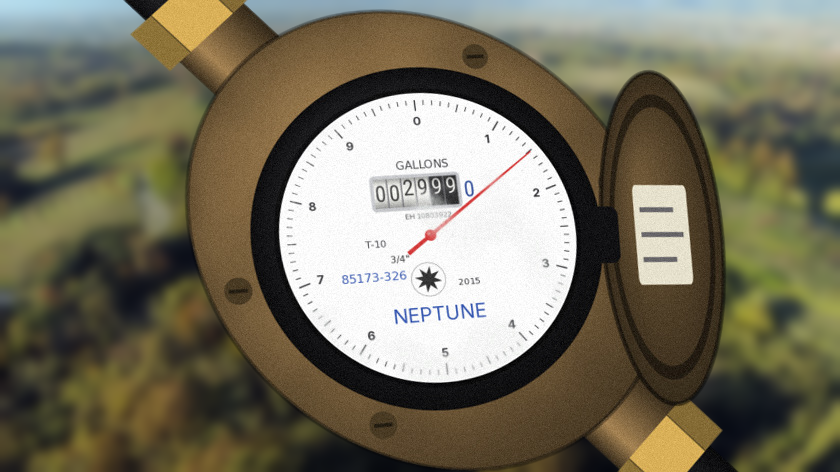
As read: 29991.5 gal
